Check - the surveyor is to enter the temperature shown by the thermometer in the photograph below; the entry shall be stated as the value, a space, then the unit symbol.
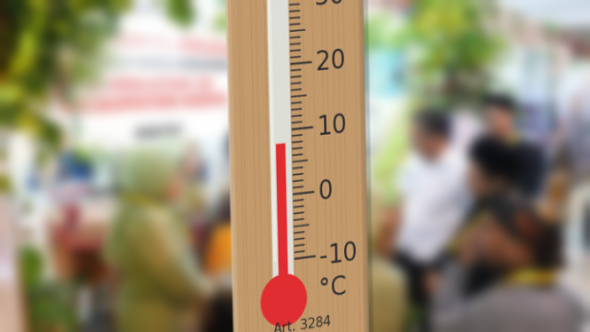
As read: 8 °C
